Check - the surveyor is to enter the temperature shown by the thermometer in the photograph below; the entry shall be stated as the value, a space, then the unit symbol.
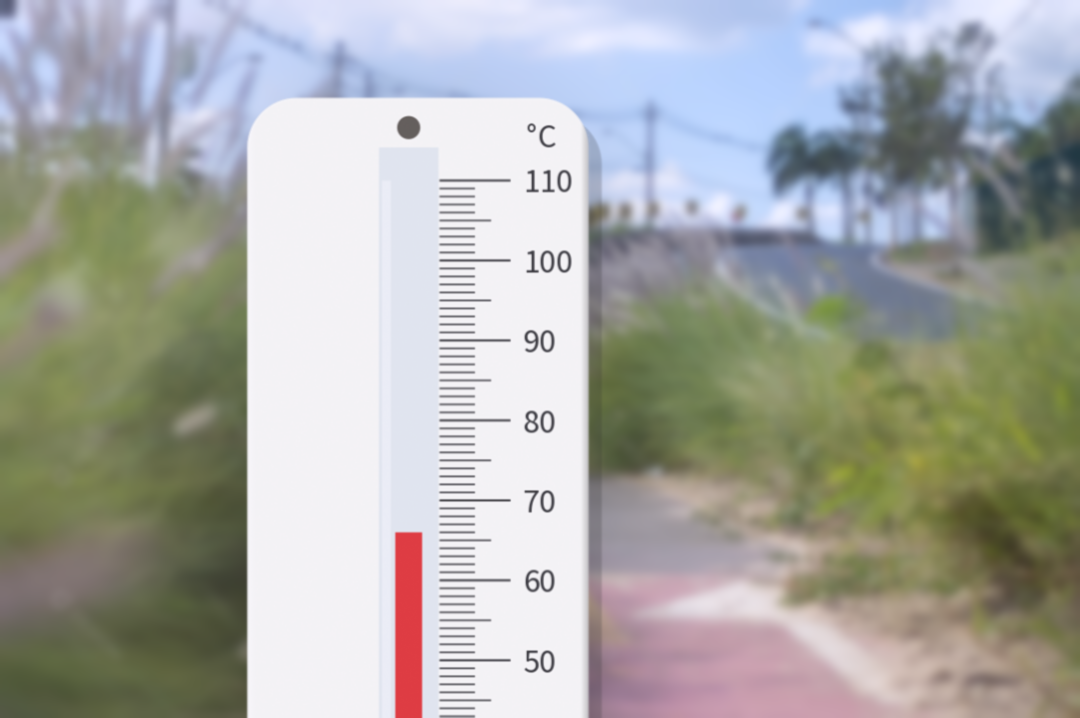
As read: 66 °C
